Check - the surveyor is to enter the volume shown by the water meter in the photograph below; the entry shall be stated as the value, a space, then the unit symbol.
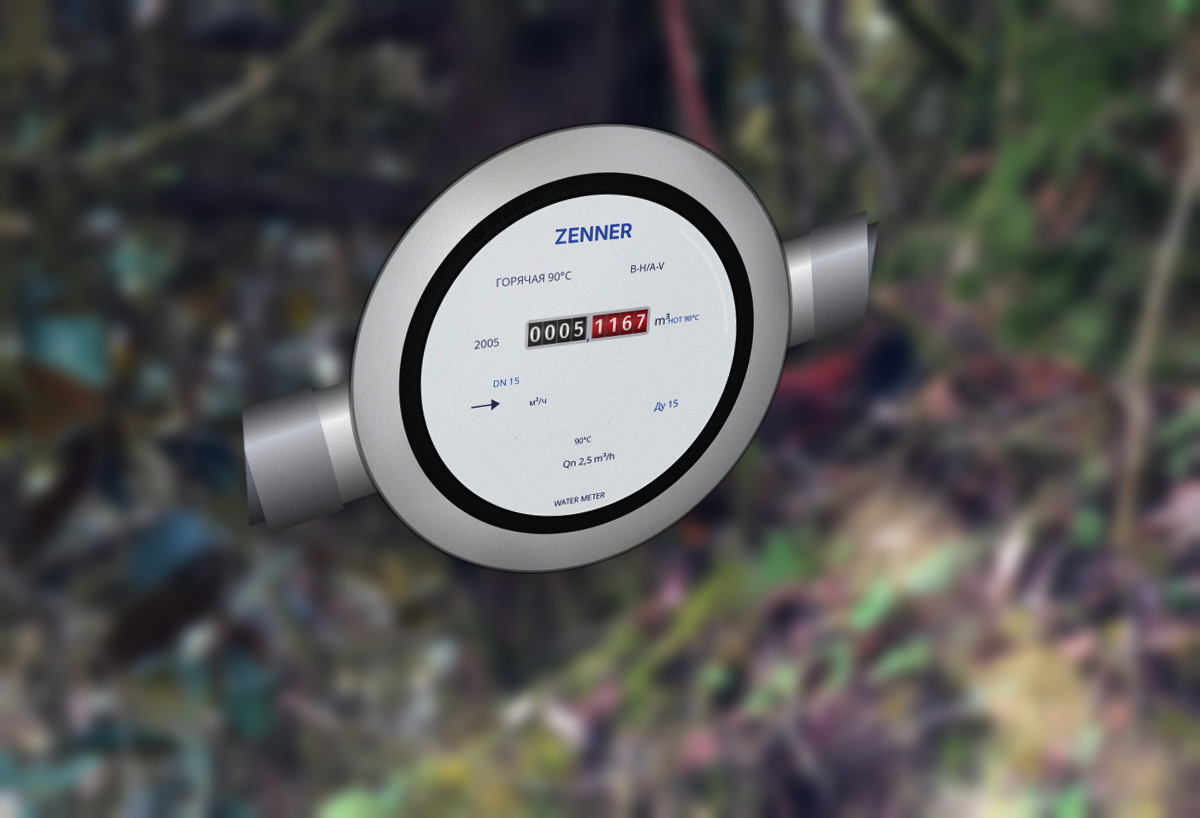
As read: 5.1167 m³
